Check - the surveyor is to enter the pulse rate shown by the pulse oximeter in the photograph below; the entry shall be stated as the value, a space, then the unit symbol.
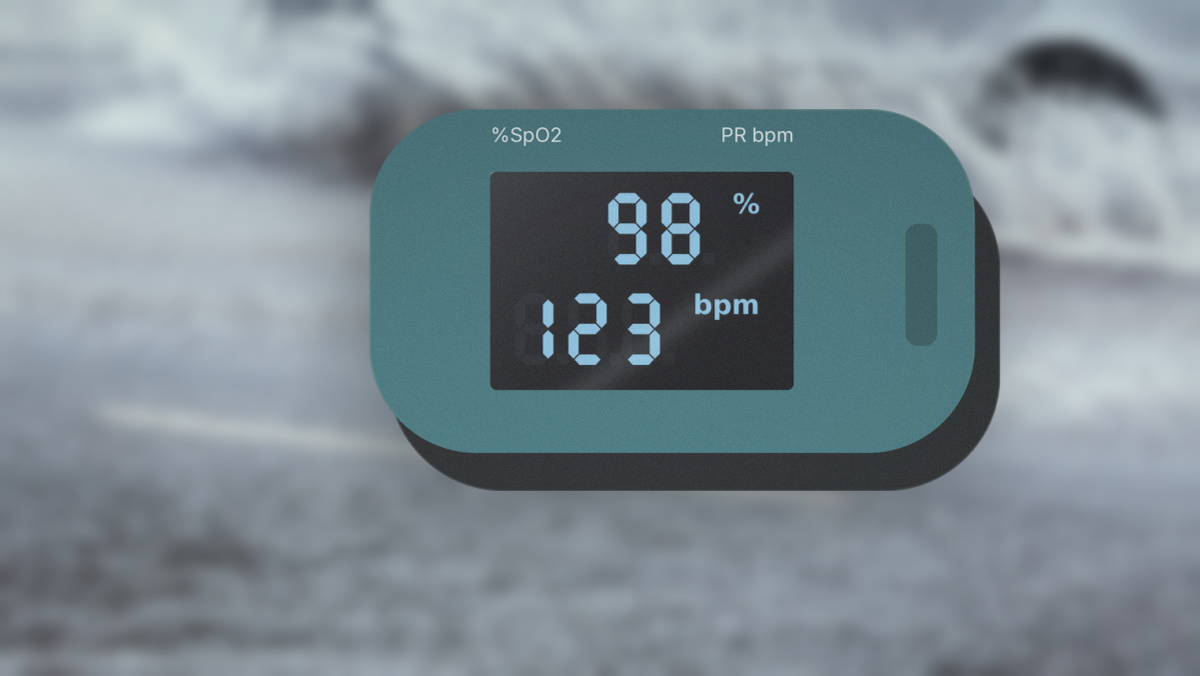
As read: 123 bpm
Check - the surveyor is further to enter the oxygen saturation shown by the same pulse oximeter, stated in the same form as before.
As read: 98 %
